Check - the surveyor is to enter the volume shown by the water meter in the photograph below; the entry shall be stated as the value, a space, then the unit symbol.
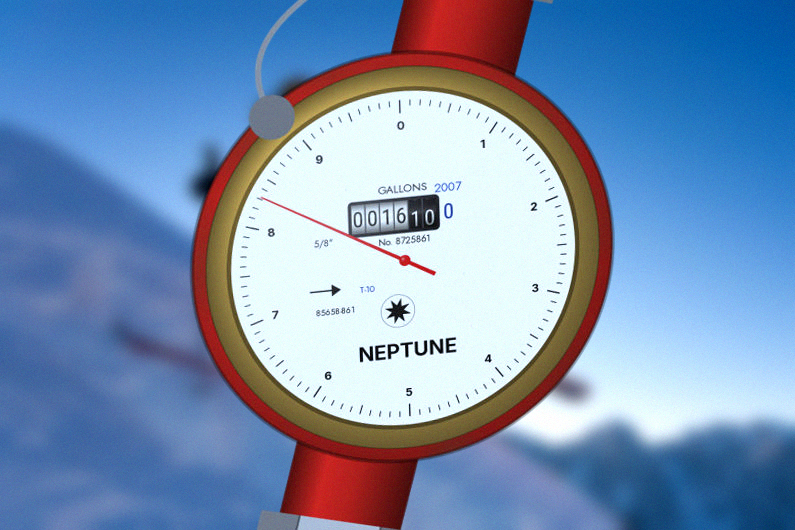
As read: 16098.3 gal
